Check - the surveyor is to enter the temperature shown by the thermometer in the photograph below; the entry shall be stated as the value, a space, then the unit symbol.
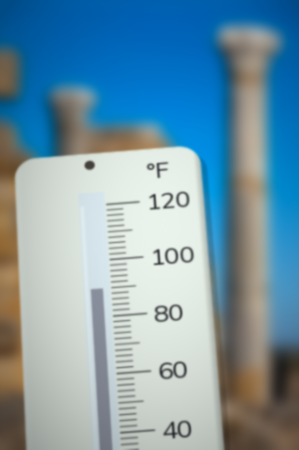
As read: 90 °F
